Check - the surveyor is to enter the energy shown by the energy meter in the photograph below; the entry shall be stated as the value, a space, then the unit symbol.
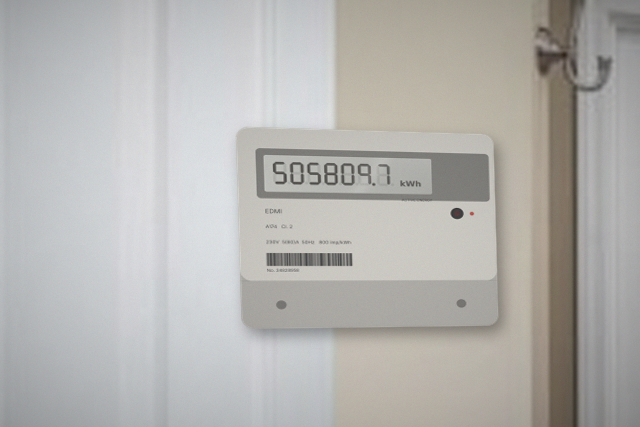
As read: 505809.7 kWh
